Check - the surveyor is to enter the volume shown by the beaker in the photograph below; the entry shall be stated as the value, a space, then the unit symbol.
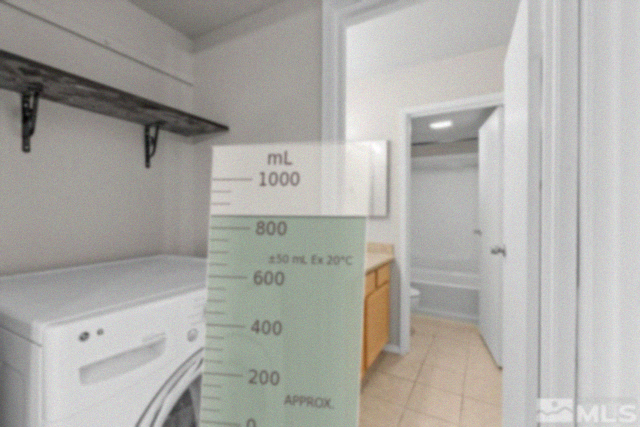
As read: 850 mL
